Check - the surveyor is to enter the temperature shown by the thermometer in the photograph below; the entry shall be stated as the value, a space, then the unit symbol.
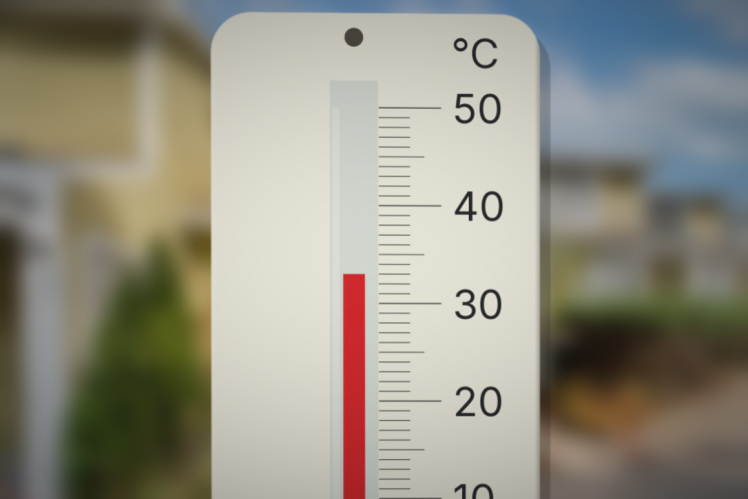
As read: 33 °C
